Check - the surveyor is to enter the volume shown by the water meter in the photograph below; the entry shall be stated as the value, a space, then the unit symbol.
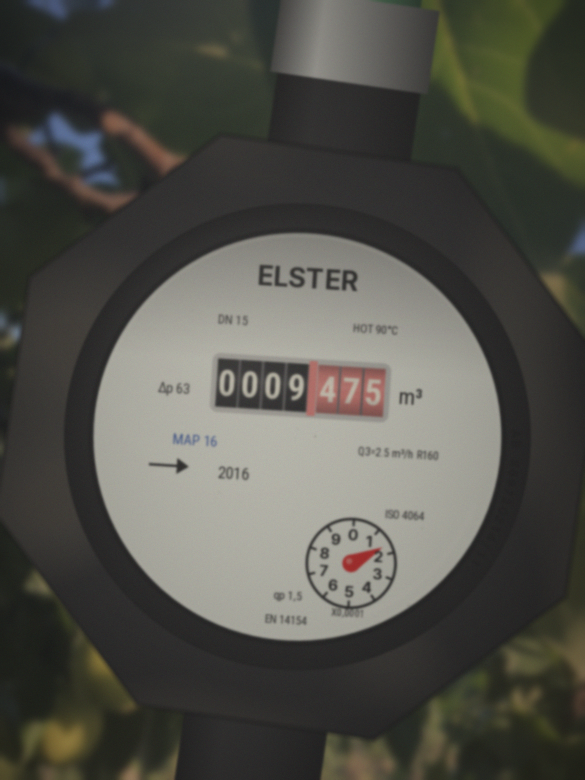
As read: 9.4751 m³
